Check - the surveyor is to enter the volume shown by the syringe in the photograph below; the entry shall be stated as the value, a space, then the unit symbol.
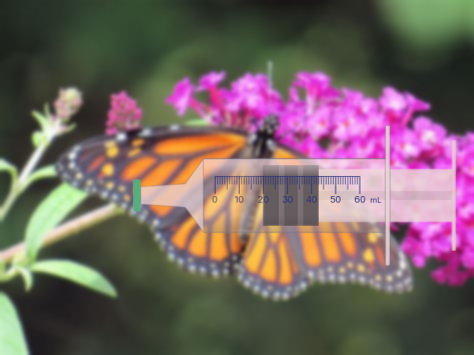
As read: 20 mL
